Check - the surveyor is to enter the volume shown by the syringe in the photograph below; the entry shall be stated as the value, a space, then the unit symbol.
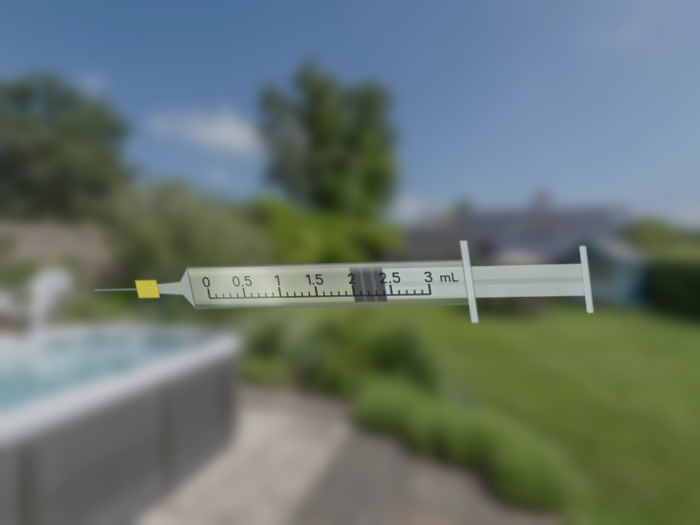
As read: 2 mL
